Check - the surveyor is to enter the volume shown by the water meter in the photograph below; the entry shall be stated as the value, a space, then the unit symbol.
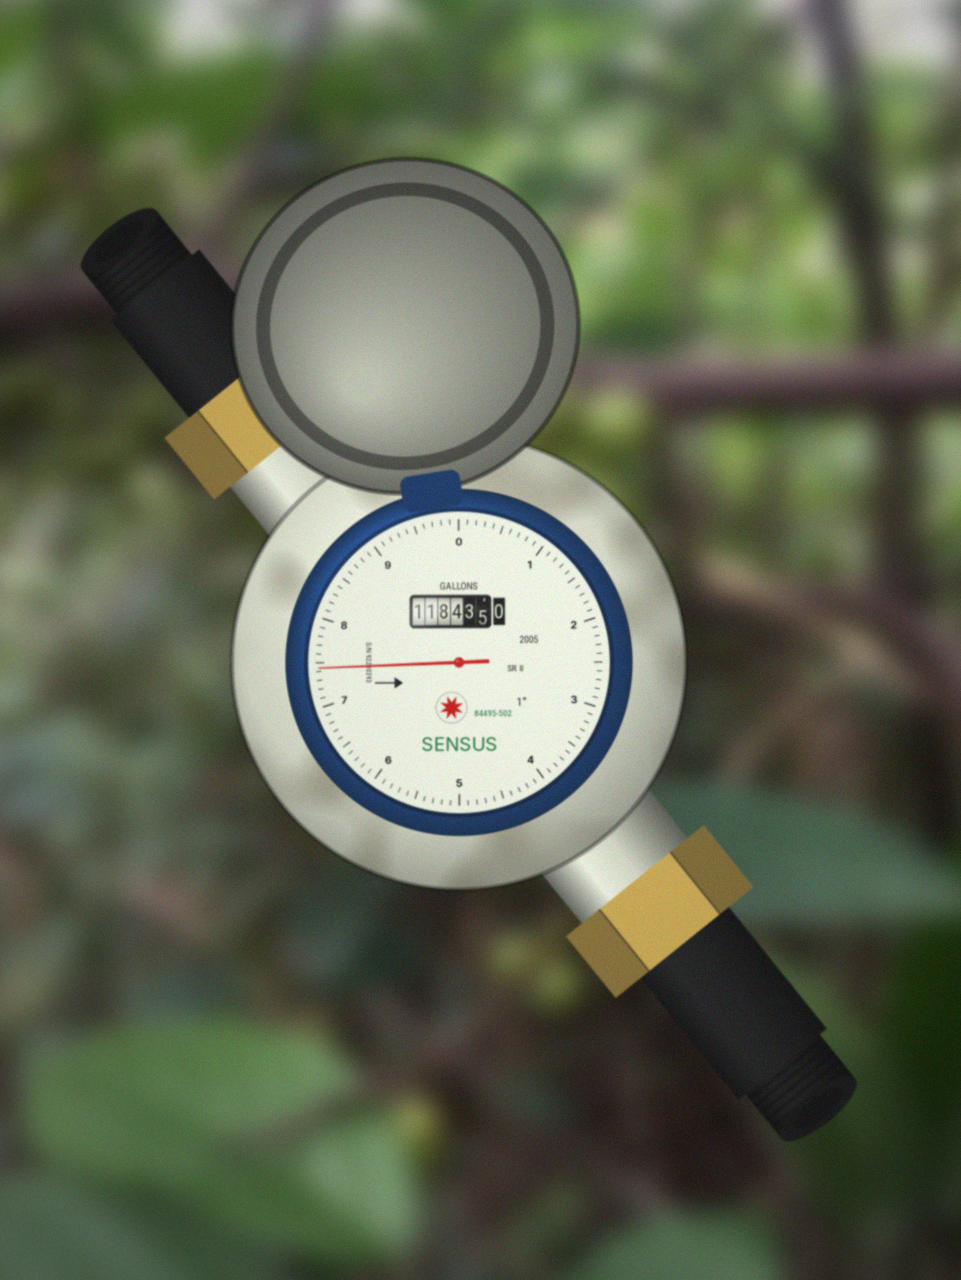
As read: 1184347.4 gal
